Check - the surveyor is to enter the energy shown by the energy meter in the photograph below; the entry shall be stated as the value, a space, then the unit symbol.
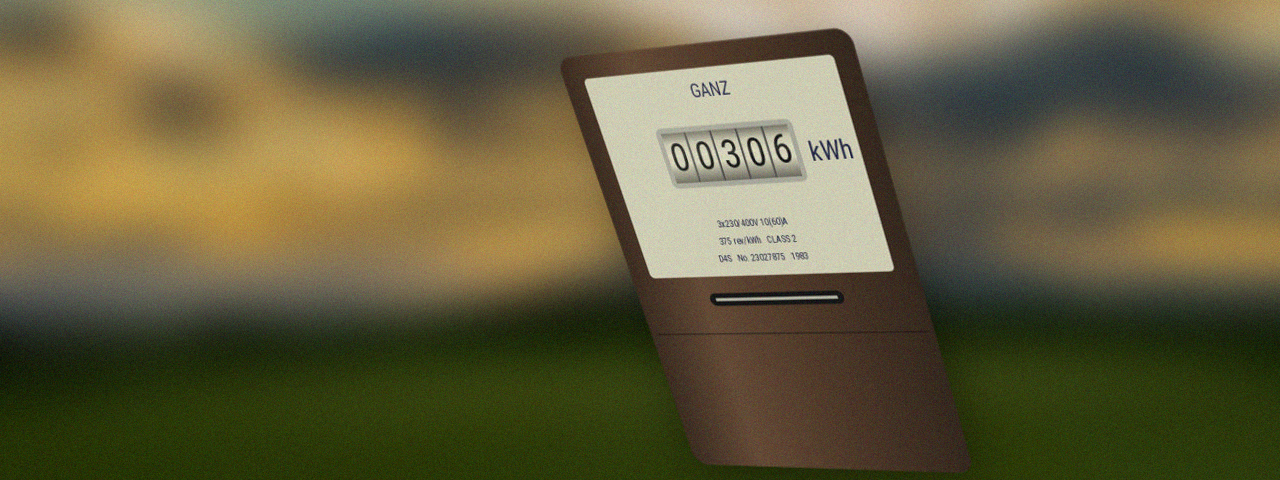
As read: 306 kWh
